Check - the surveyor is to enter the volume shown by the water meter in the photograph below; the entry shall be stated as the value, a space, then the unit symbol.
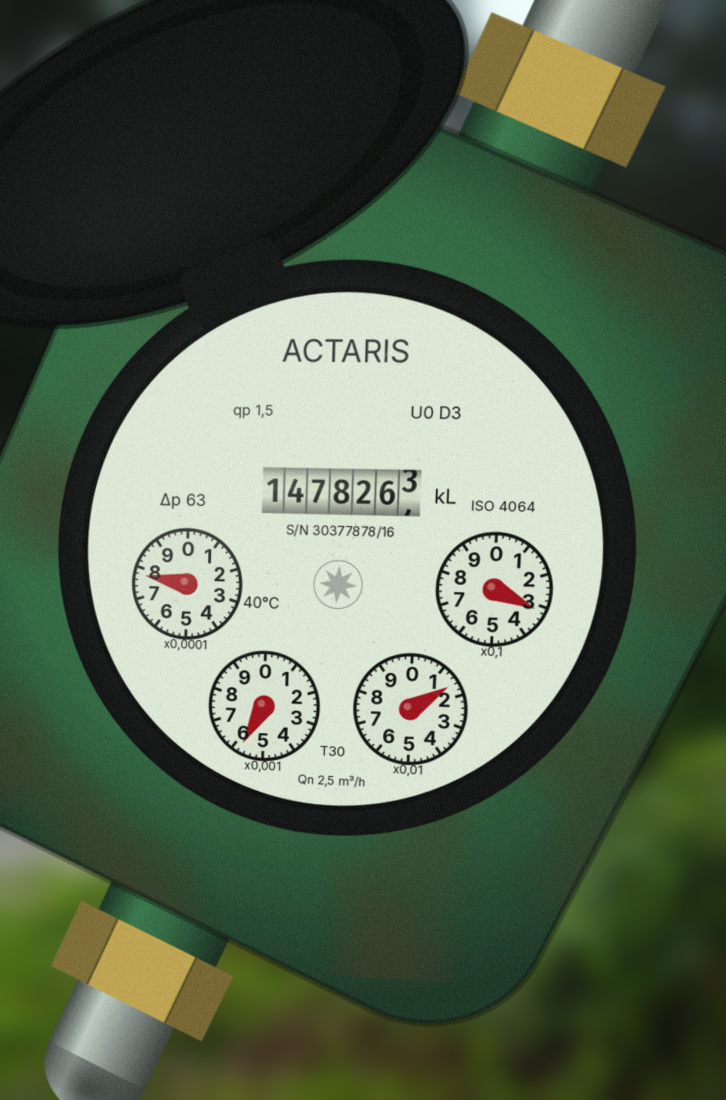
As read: 1478263.3157 kL
